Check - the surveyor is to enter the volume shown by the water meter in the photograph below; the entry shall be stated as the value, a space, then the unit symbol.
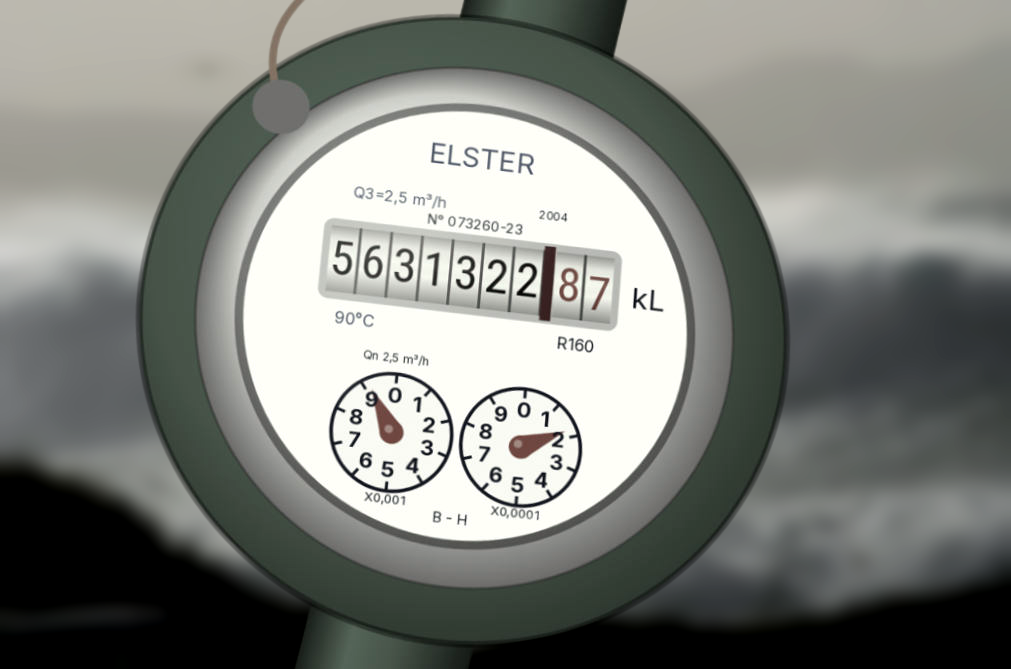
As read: 5631322.8691 kL
